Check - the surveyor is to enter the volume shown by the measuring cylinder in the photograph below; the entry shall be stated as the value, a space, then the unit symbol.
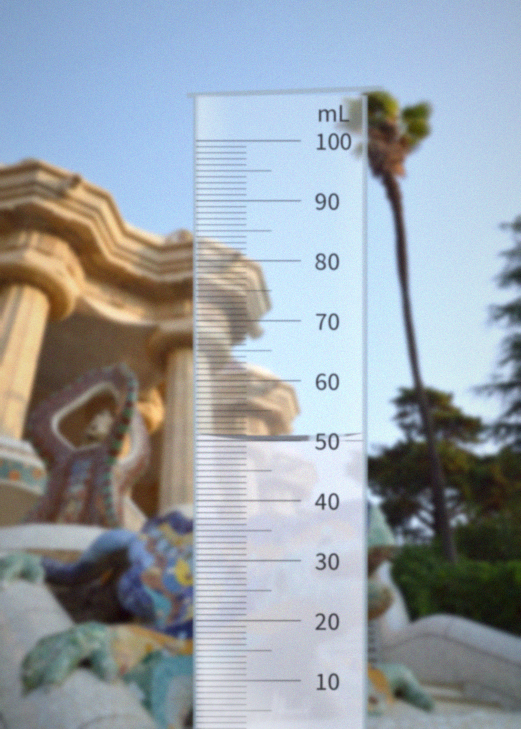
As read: 50 mL
